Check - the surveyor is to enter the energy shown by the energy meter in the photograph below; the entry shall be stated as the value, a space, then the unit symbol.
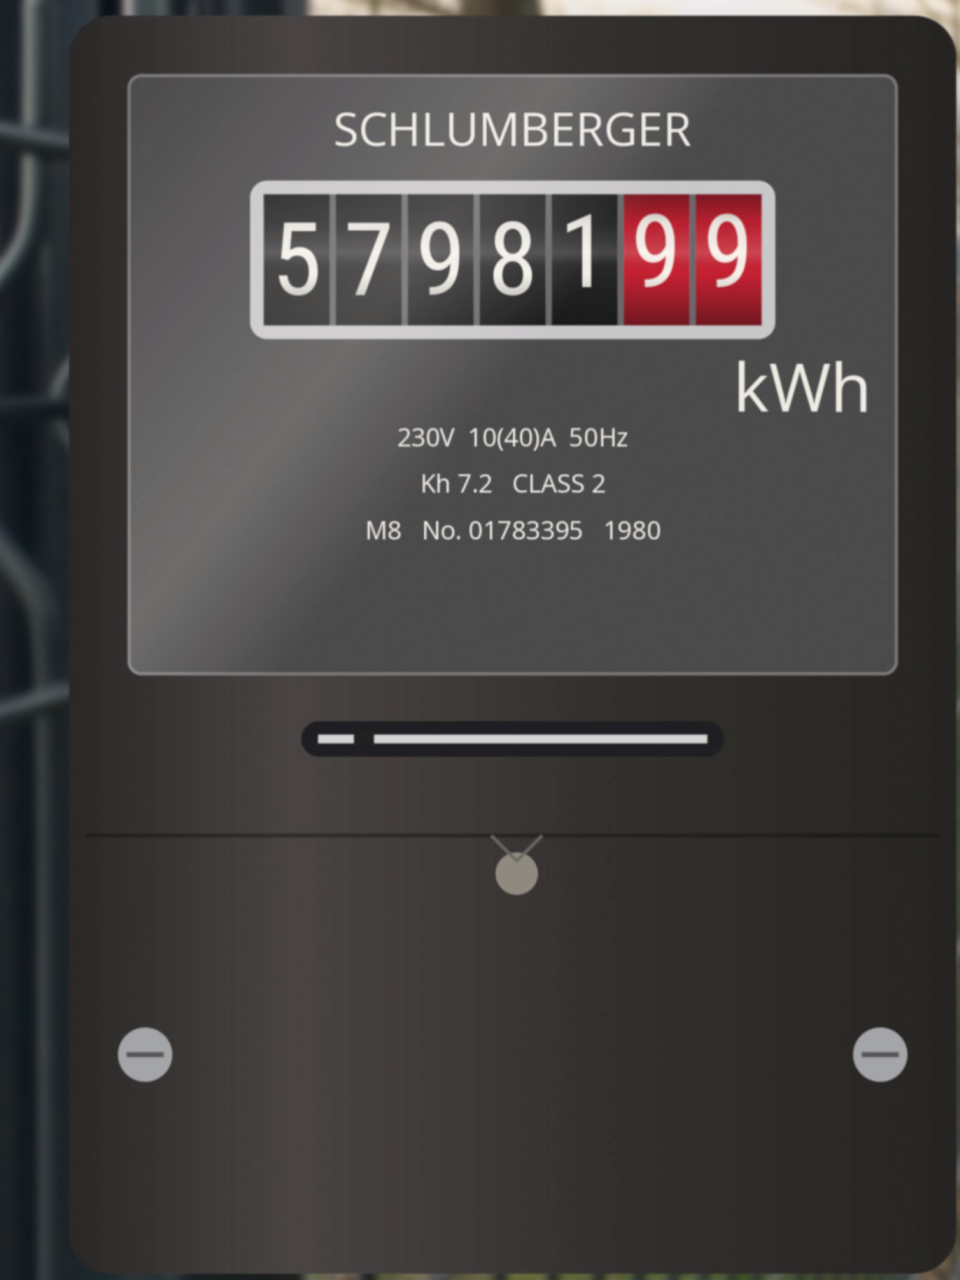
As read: 57981.99 kWh
